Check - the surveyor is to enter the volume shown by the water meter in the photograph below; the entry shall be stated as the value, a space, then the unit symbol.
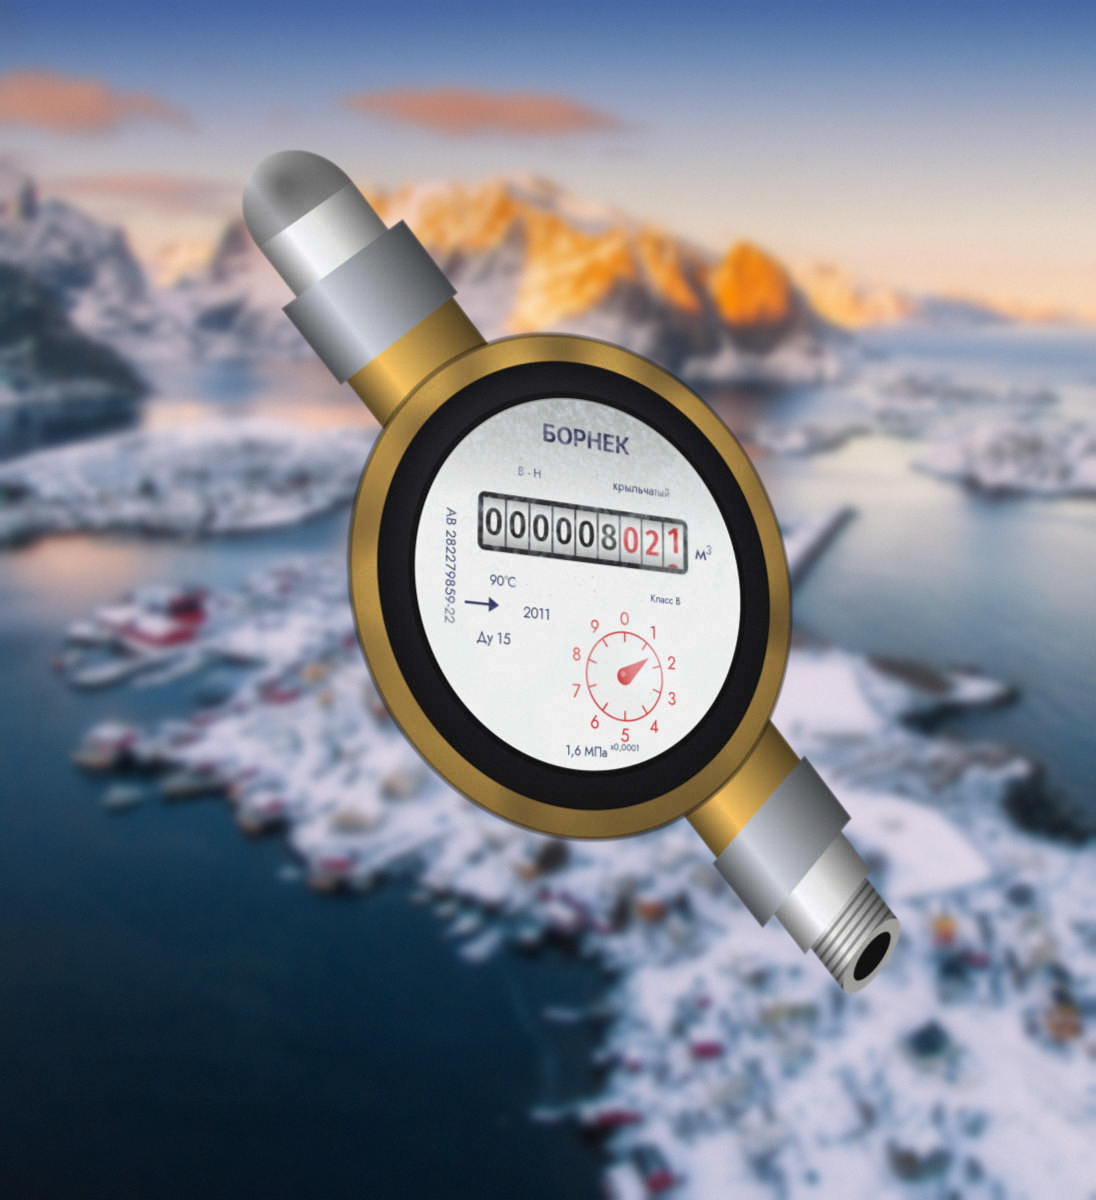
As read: 8.0211 m³
